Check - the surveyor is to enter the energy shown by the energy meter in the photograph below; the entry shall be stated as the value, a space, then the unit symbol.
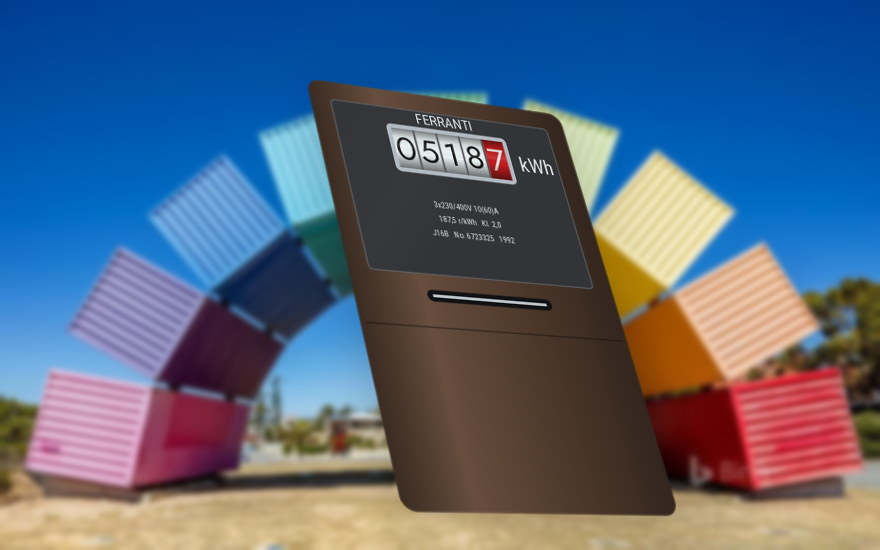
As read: 518.7 kWh
